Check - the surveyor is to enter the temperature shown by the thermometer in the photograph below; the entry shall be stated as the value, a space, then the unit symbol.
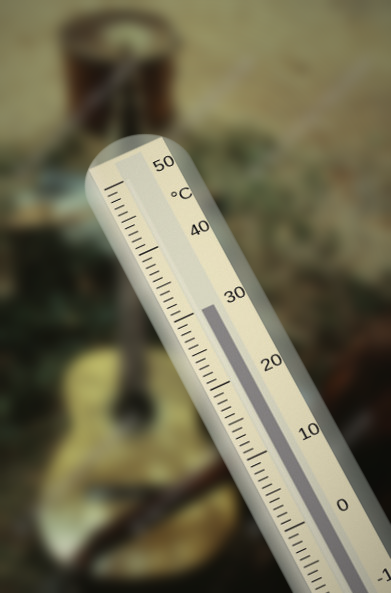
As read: 30 °C
